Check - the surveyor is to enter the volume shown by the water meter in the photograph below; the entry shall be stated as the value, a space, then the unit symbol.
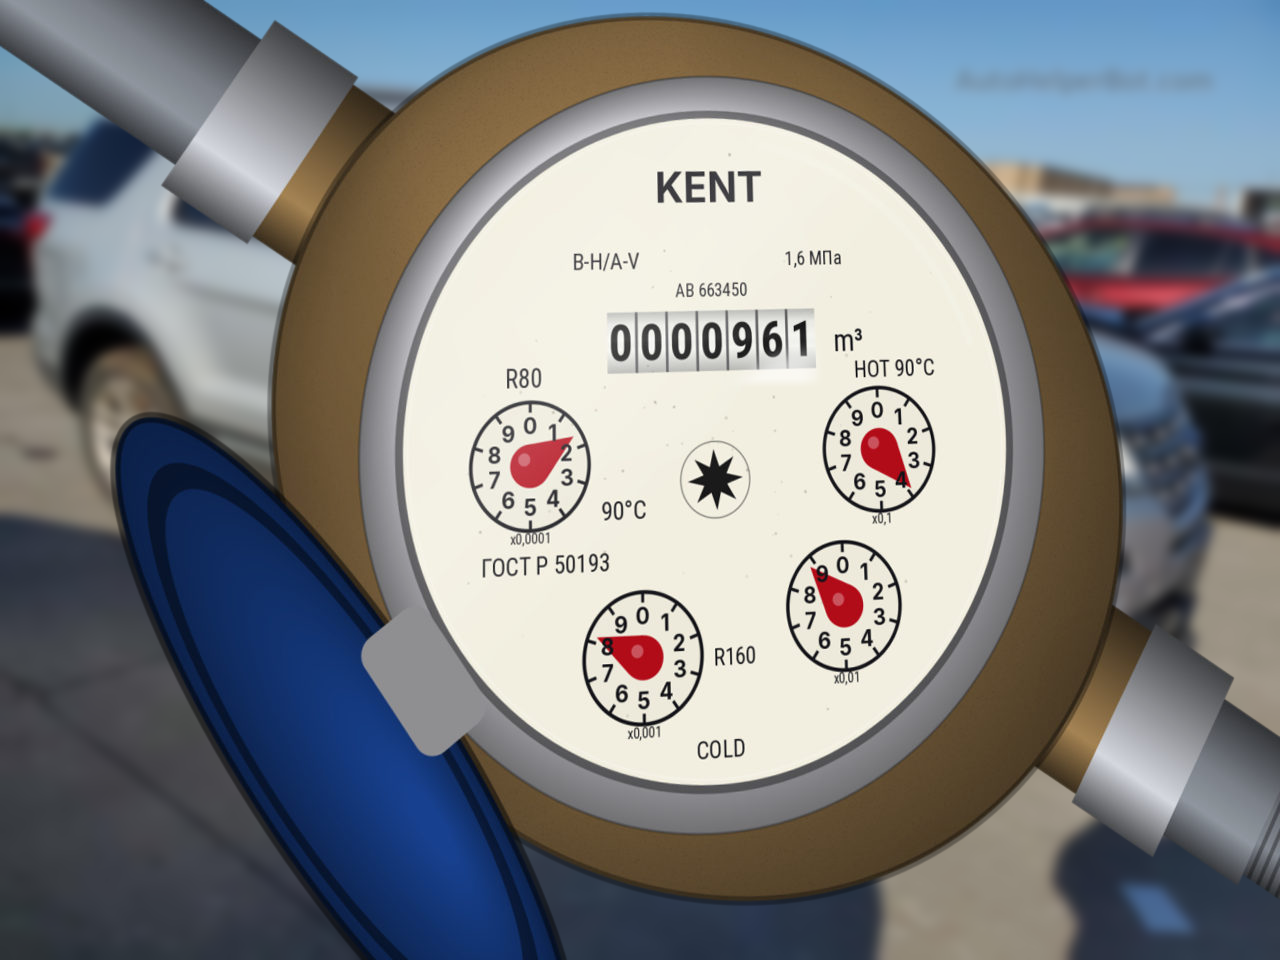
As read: 961.3881 m³
